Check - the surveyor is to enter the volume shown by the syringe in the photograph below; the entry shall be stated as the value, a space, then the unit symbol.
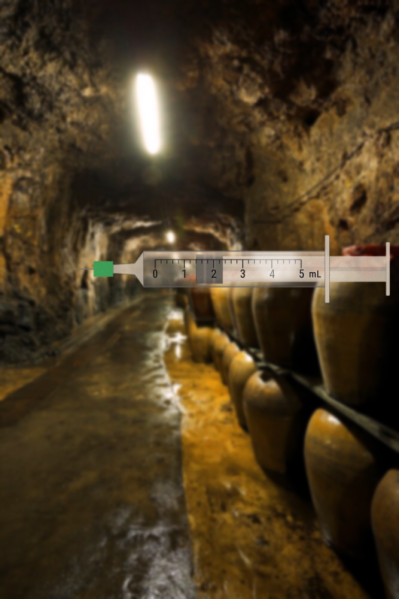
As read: 1.4 mL
